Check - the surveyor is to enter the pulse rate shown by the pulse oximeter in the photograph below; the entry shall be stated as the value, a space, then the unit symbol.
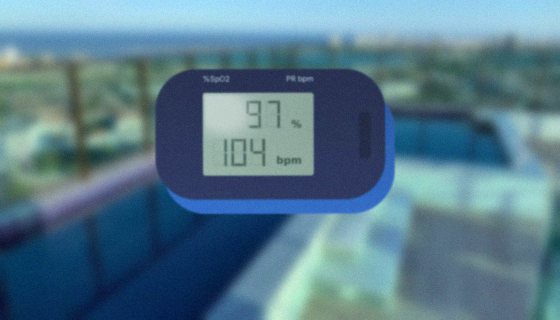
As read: 104 bpm
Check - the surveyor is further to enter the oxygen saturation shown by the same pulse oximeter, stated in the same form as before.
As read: 97 %
